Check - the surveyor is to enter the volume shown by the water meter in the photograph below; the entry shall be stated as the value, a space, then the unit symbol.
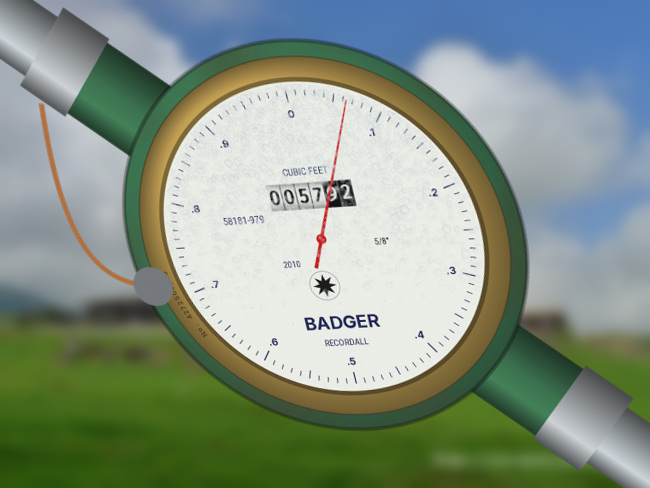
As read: 5792.06 ft³
